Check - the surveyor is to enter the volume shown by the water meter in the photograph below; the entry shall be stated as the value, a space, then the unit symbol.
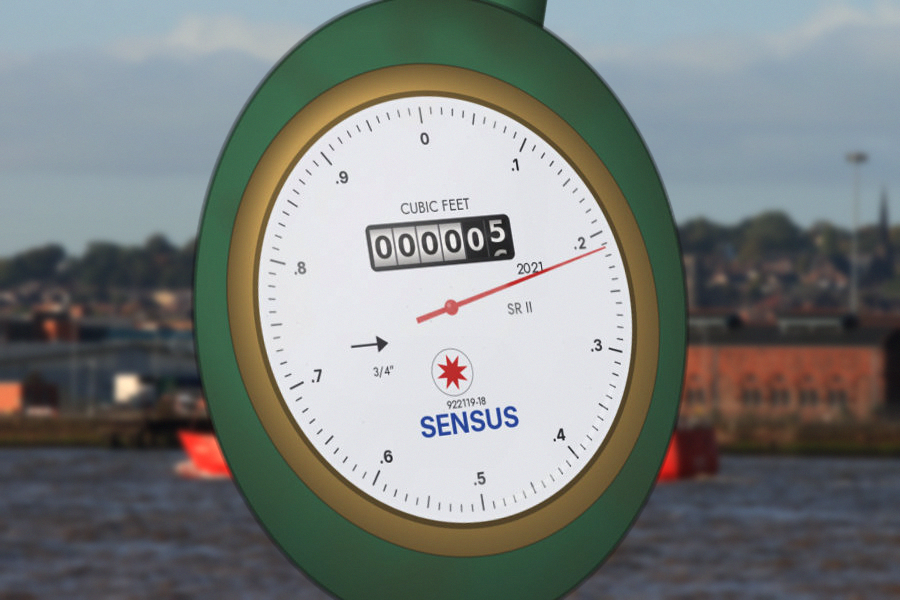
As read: 5.21 ft³
